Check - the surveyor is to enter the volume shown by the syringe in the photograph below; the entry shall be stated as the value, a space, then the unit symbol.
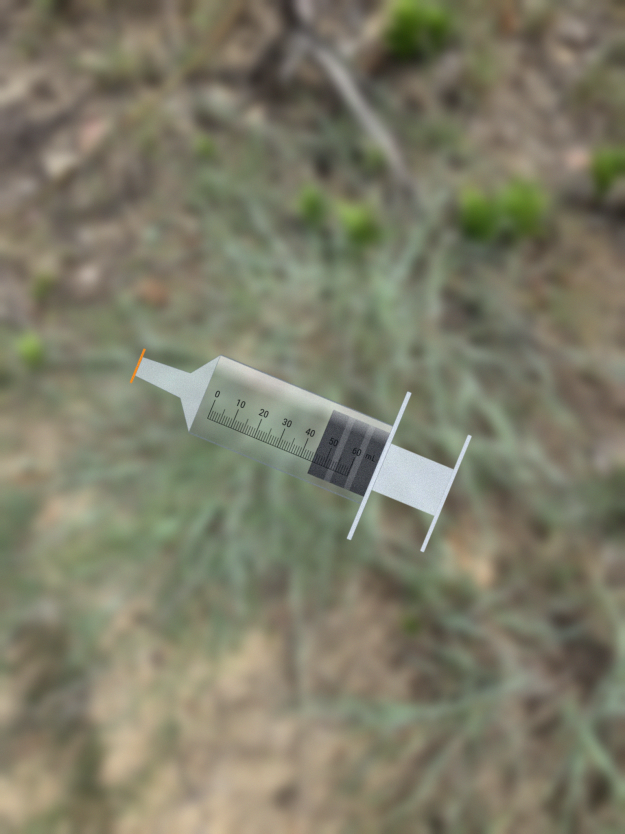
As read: 45 mL
